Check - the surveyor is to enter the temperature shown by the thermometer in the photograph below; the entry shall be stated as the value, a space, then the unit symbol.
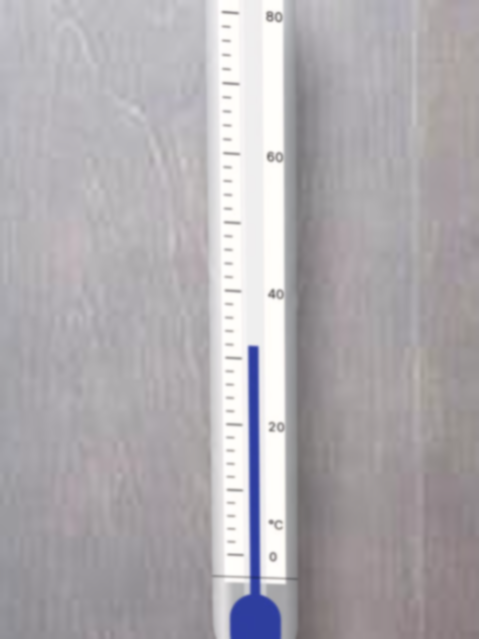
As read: 32 °C
